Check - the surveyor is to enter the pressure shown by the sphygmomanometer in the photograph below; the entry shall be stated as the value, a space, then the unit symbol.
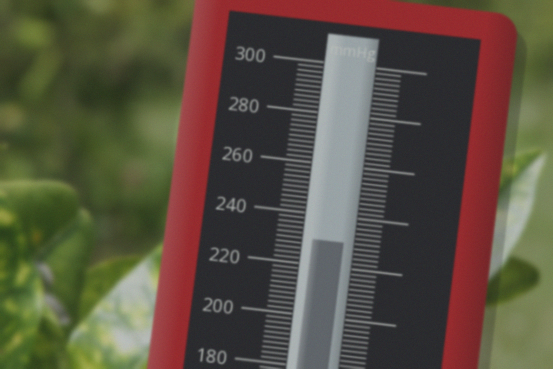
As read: 230 mmHg
